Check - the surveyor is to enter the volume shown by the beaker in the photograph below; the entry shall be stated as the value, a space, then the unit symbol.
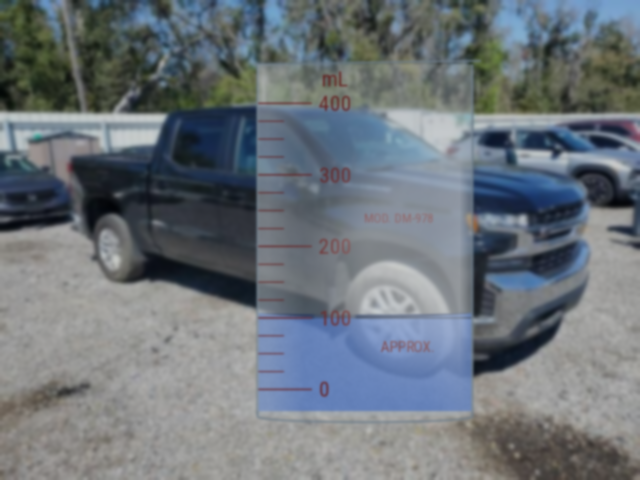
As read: 100 mL
